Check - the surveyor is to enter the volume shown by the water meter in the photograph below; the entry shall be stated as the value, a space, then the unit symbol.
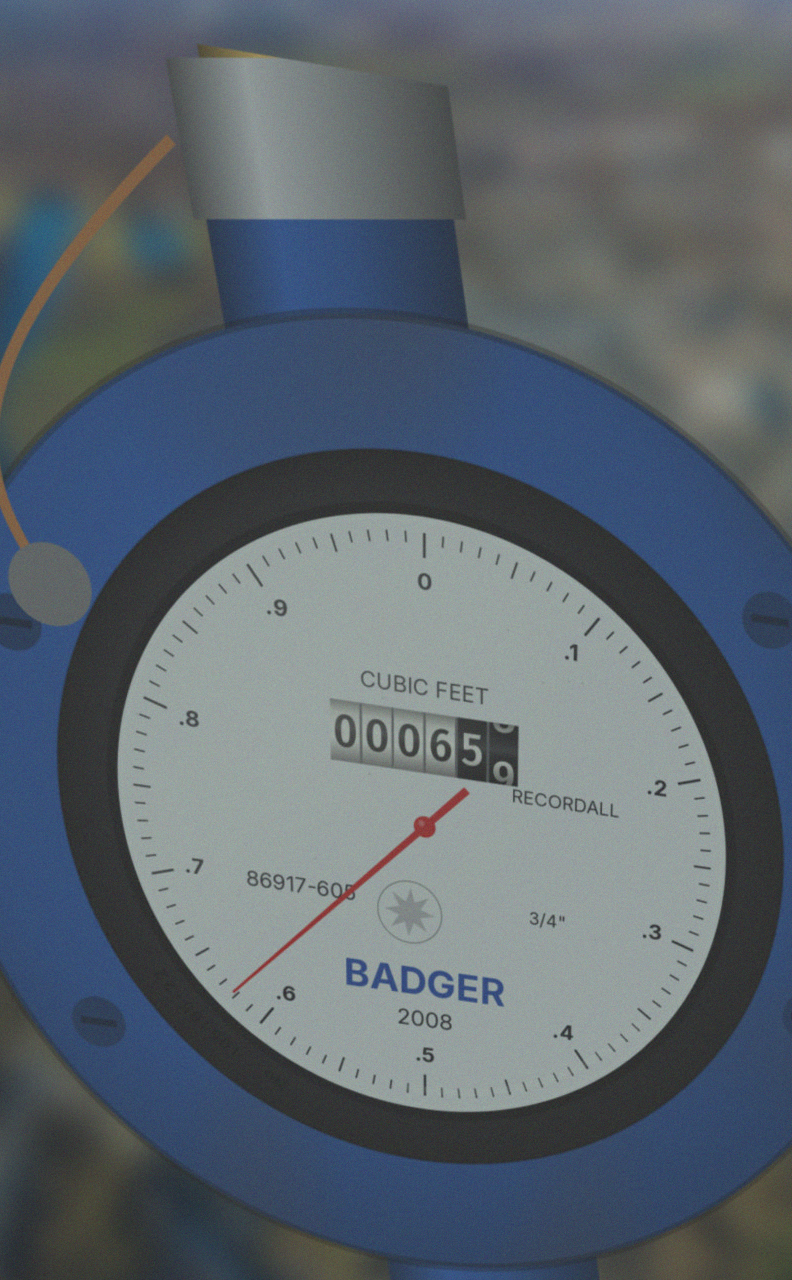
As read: 658.62 ft³
